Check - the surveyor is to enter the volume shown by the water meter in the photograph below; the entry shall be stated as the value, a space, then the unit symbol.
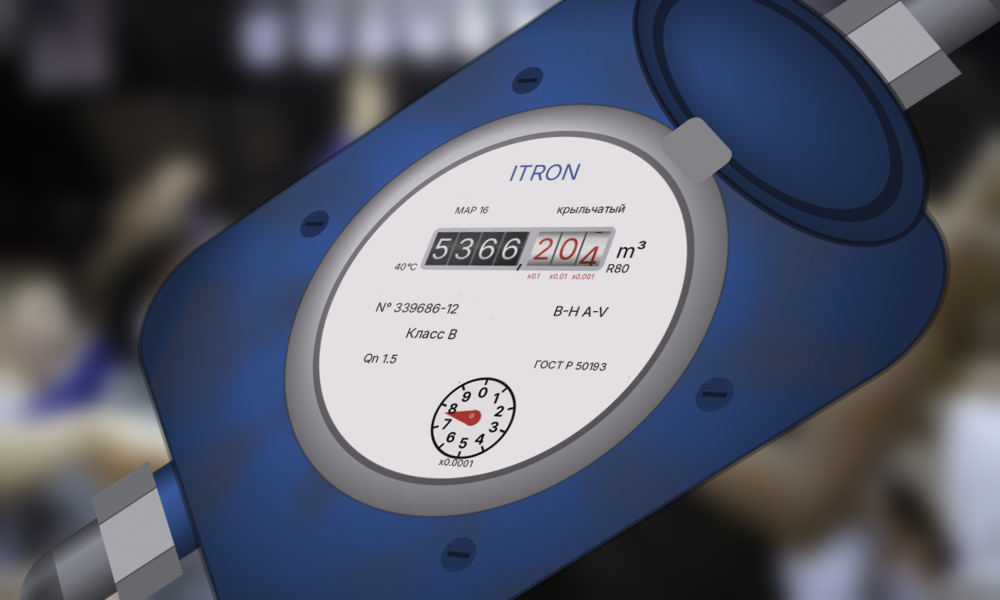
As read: 5366.2037 m³
